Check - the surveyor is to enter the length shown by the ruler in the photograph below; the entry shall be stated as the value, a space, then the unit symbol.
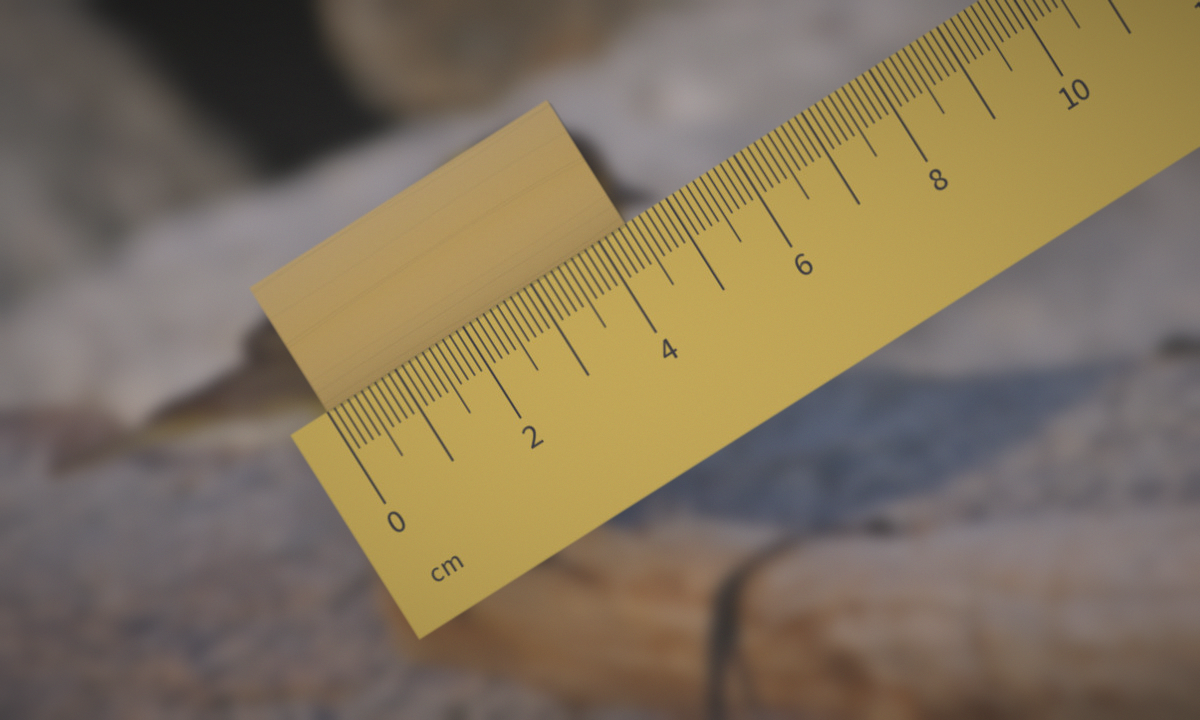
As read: 4.4 cm
